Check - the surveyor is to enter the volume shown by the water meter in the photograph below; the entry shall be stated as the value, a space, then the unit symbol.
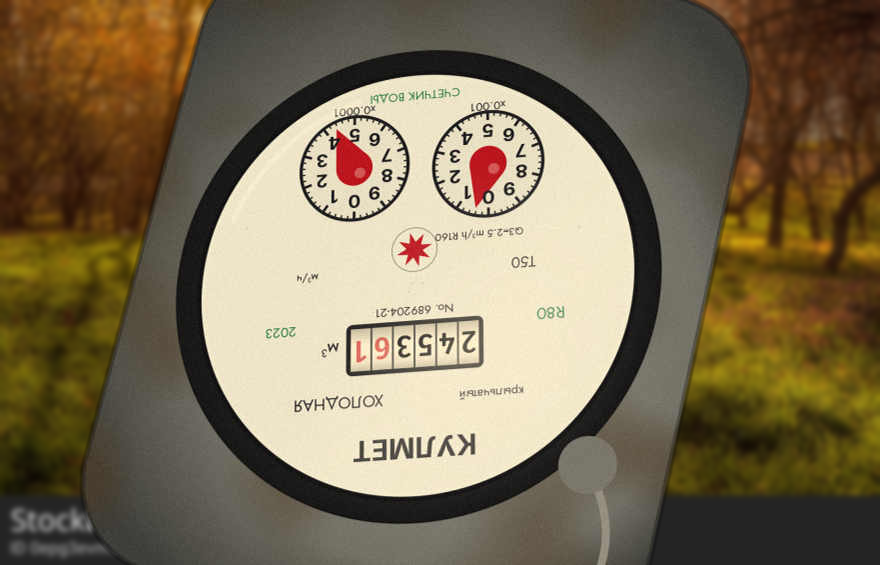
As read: 2453.6104 m³
